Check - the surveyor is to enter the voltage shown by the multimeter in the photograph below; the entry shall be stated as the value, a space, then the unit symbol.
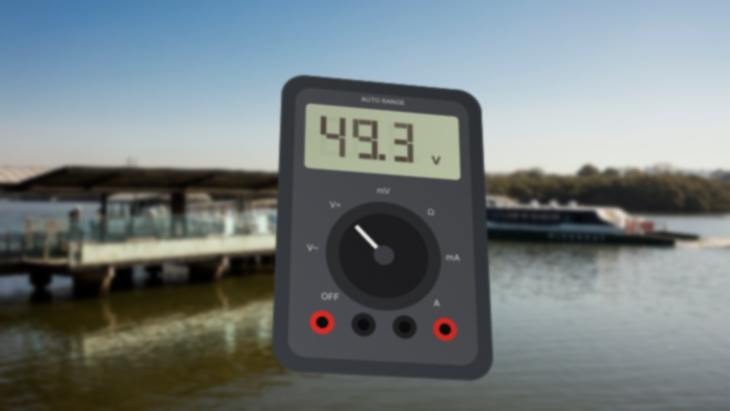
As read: 49.3 V
